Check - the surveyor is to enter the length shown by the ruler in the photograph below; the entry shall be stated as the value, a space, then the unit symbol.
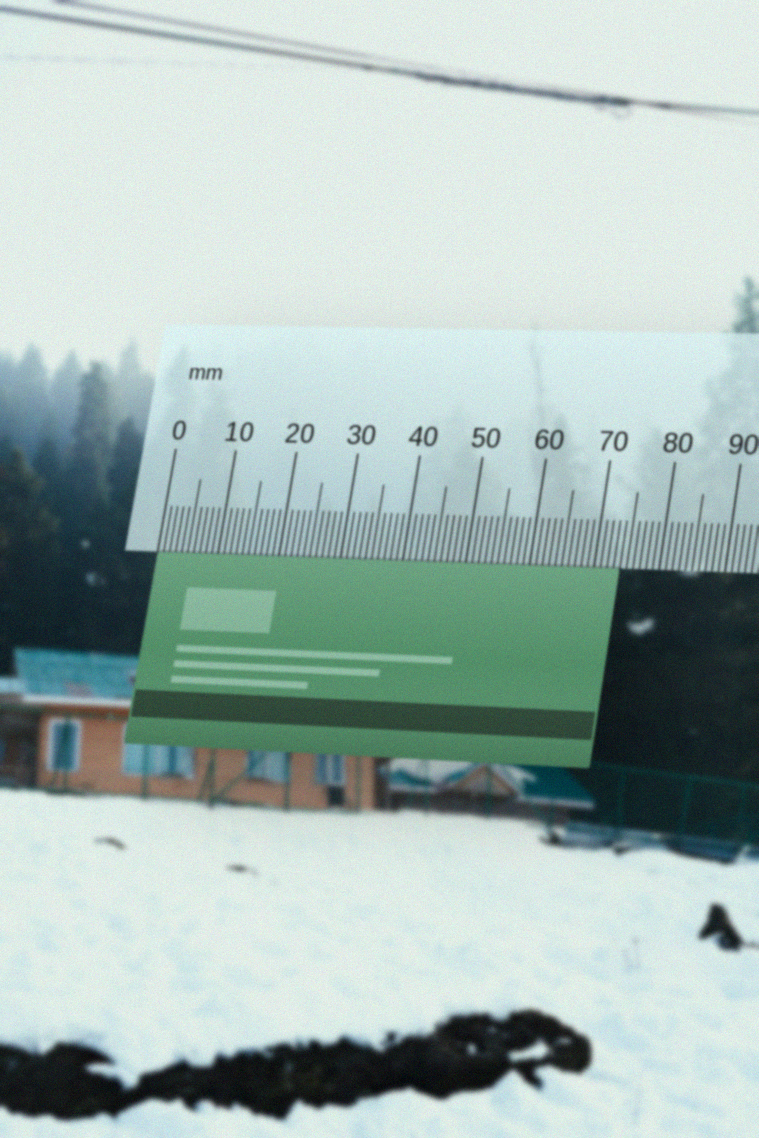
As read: 74 mm
